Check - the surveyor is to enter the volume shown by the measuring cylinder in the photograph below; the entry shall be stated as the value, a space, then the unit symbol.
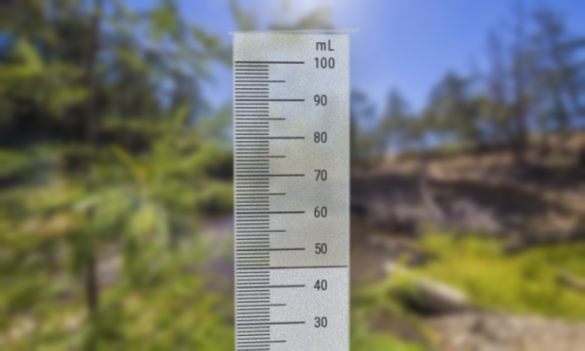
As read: 45 mL
